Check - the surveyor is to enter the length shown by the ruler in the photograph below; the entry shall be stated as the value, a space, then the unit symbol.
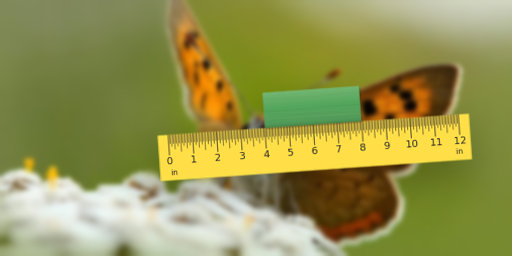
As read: 4 in
